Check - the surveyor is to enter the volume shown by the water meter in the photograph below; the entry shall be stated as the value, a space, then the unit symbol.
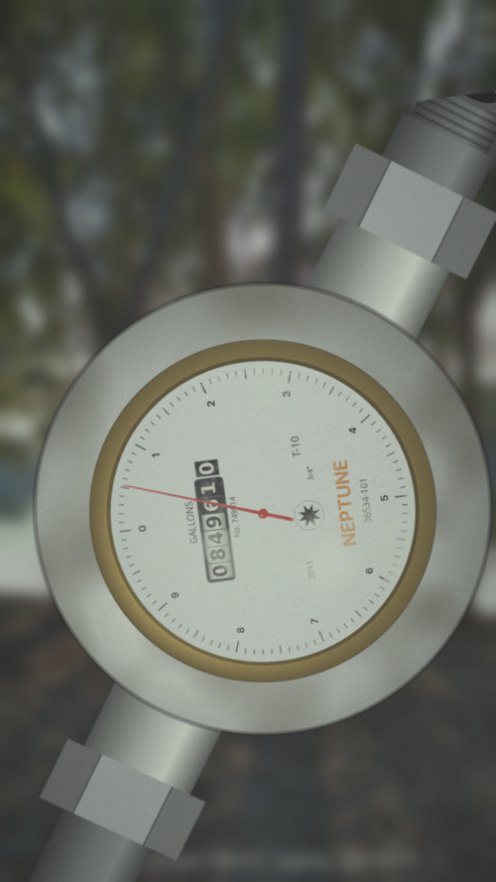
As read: 849610.5 gal
